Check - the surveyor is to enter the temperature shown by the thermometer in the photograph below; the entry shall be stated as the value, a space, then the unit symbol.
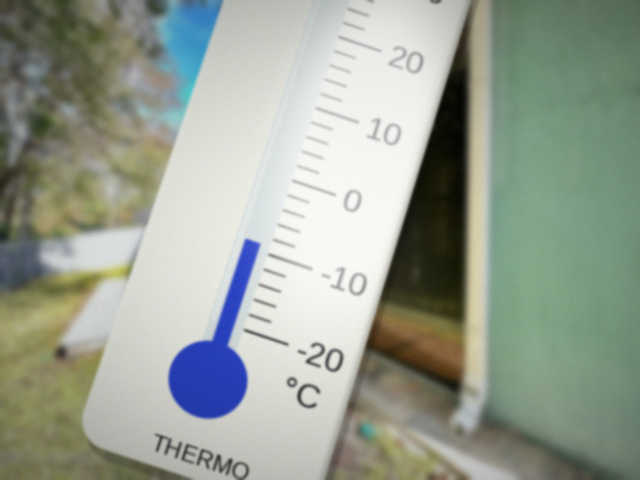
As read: -9 °C
